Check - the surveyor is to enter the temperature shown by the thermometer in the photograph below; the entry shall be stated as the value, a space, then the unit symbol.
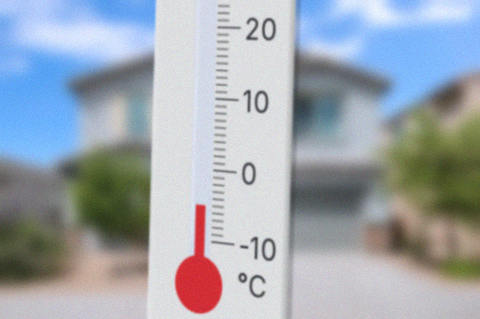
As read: -5 °C
